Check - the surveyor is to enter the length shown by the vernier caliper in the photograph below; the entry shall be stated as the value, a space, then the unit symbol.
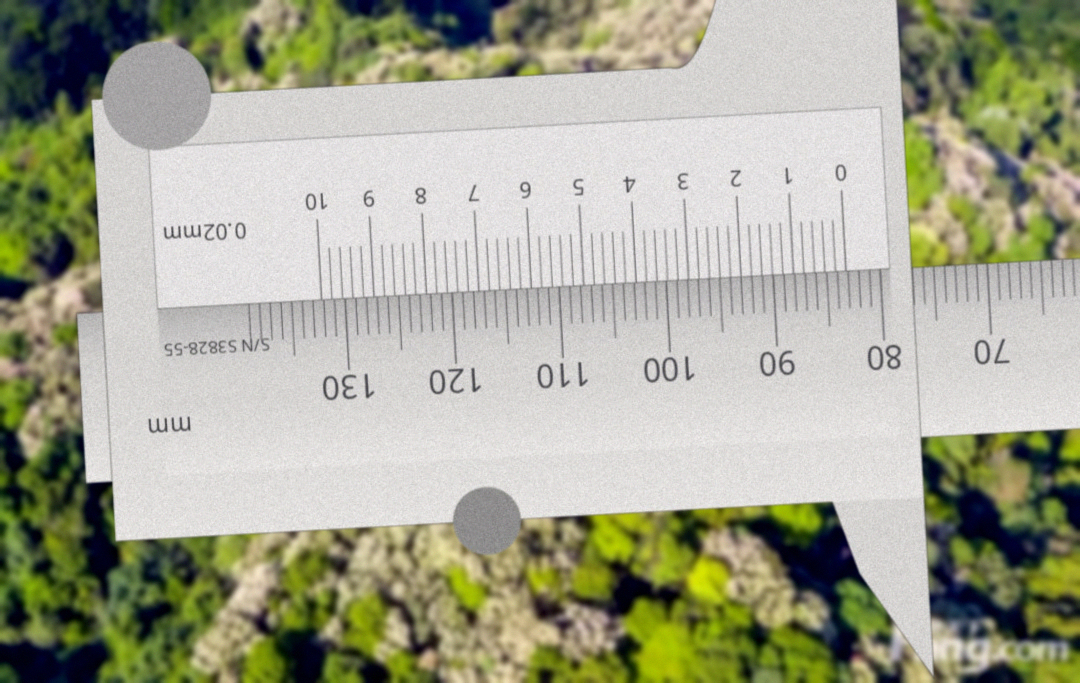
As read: 83.2 mm
